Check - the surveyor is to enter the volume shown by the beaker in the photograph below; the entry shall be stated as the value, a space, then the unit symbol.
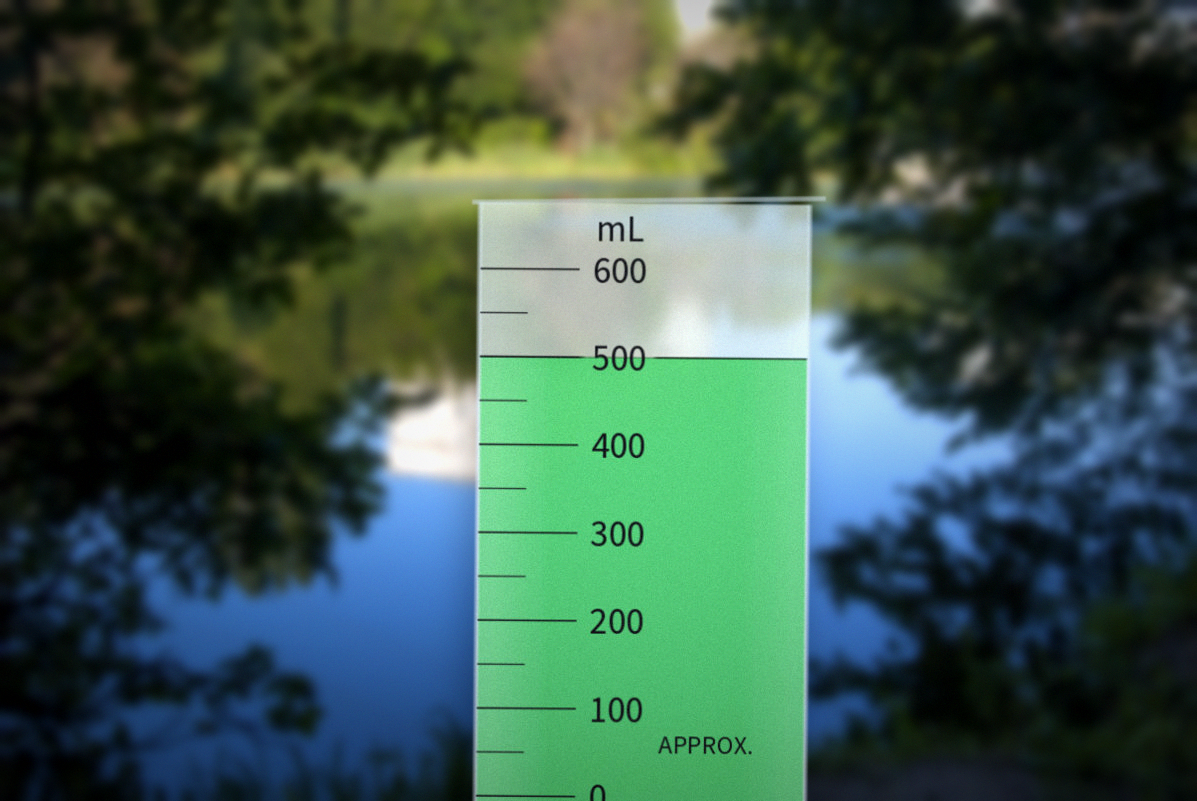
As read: 500 mL
